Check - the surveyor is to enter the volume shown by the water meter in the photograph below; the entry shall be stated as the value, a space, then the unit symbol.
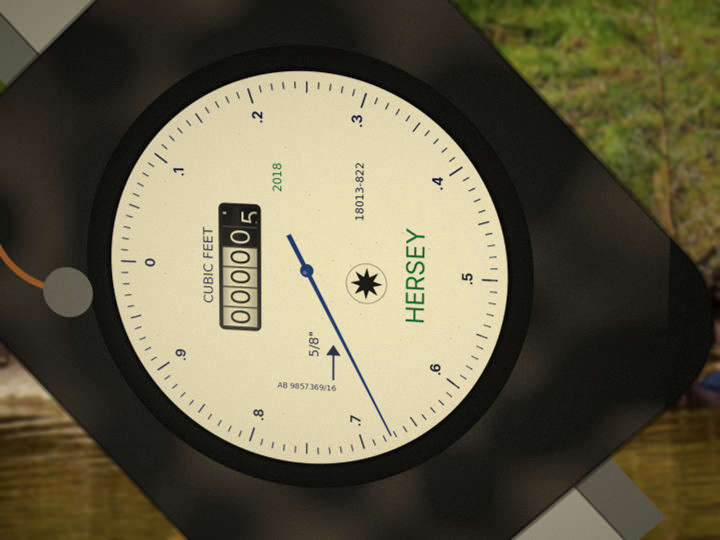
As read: 4.67 ft³
